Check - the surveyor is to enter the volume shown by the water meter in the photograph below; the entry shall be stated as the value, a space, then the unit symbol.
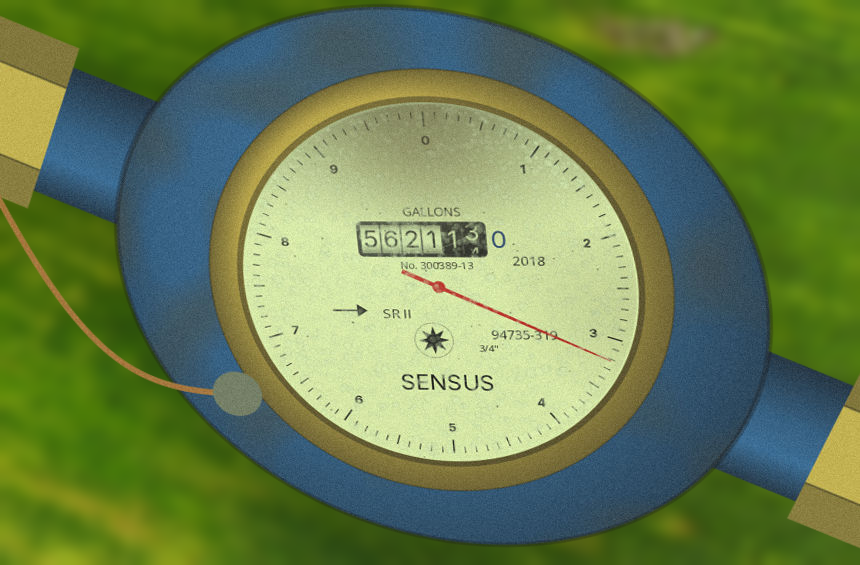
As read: 5621133.2 gal
